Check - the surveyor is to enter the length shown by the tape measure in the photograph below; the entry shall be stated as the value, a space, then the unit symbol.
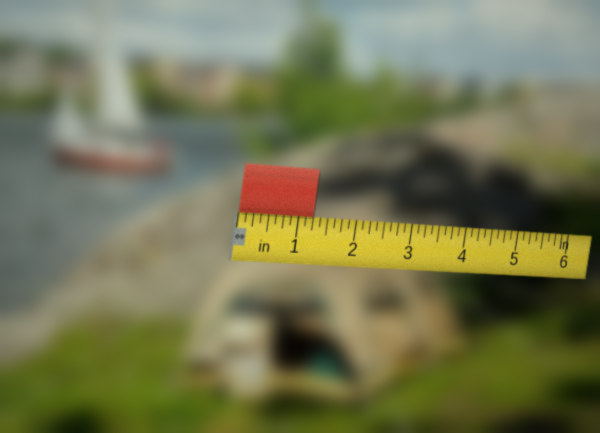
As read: 1.25 in
